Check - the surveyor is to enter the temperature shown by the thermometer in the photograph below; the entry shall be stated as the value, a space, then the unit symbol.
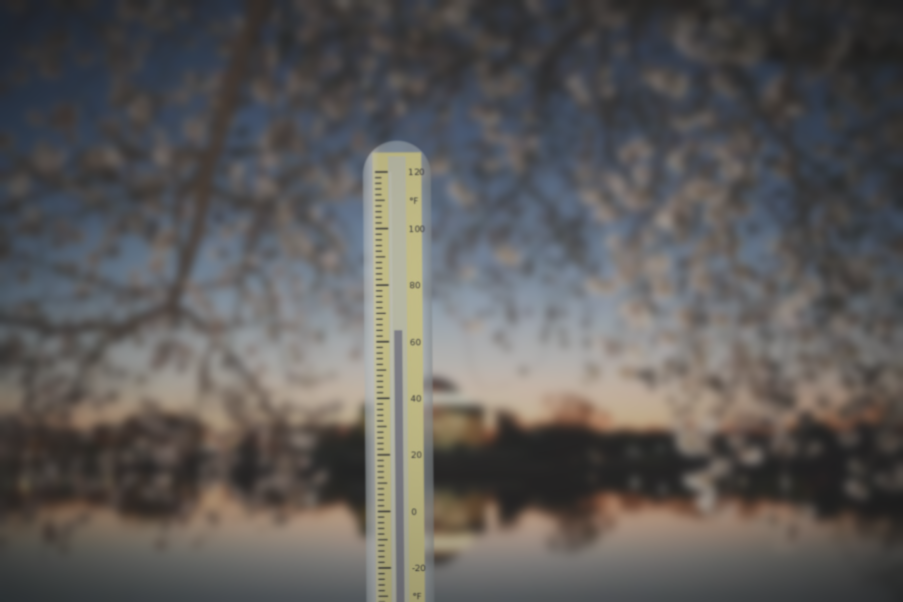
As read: 64 °F
